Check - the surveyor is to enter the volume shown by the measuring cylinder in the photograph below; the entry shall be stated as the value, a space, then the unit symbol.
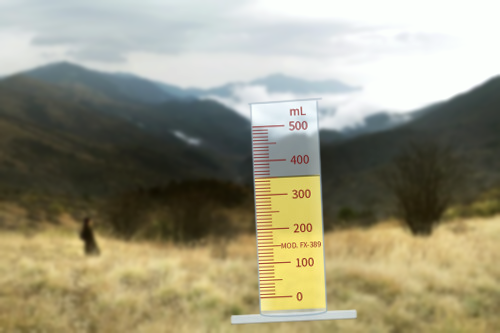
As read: 350 mL
